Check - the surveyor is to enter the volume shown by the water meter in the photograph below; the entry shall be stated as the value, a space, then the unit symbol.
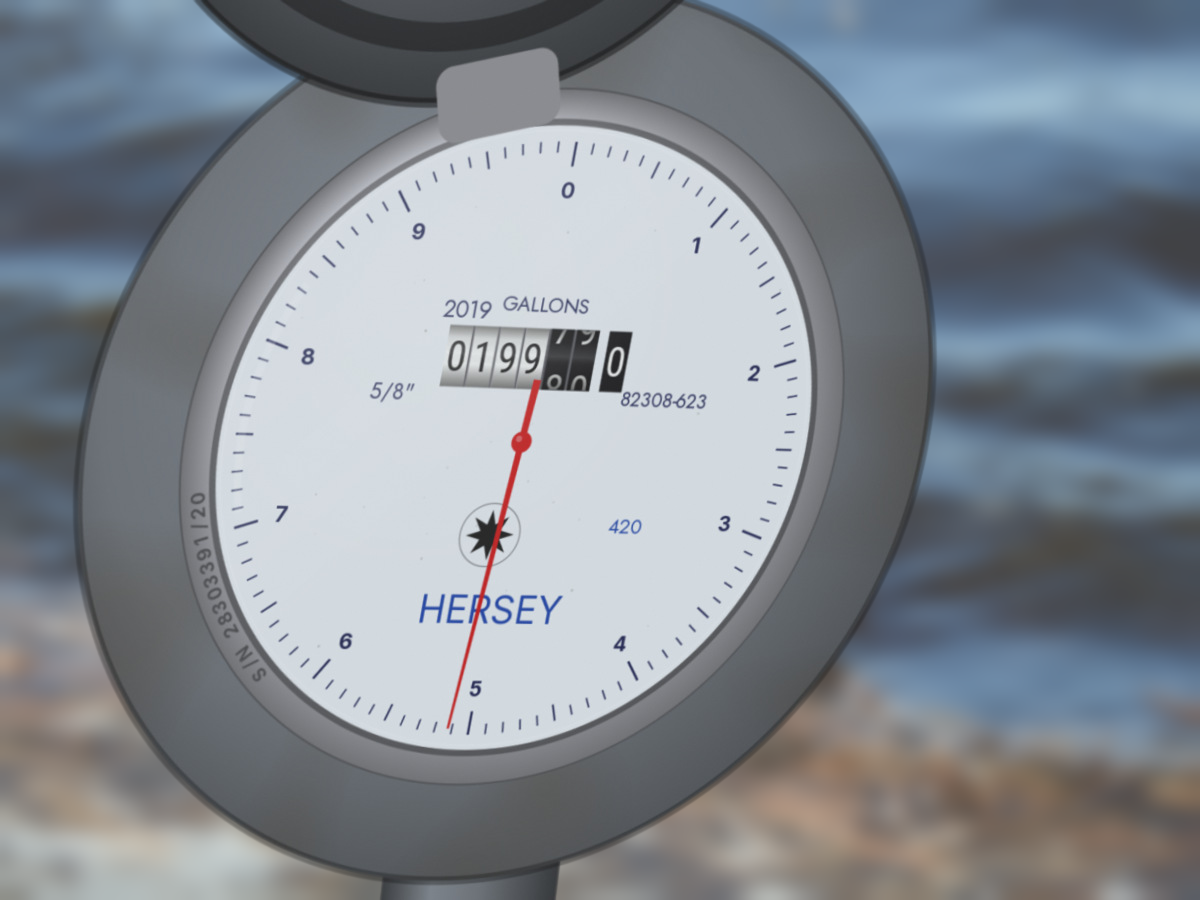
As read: 199795.1 gal
